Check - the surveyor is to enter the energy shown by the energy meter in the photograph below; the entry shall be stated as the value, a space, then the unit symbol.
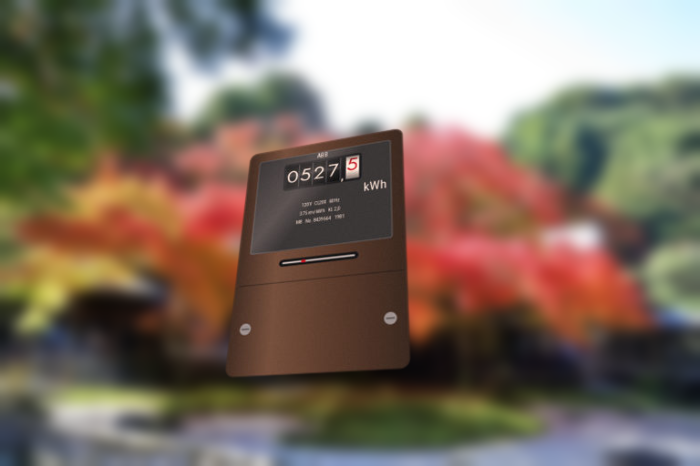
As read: 527.5 kWh
